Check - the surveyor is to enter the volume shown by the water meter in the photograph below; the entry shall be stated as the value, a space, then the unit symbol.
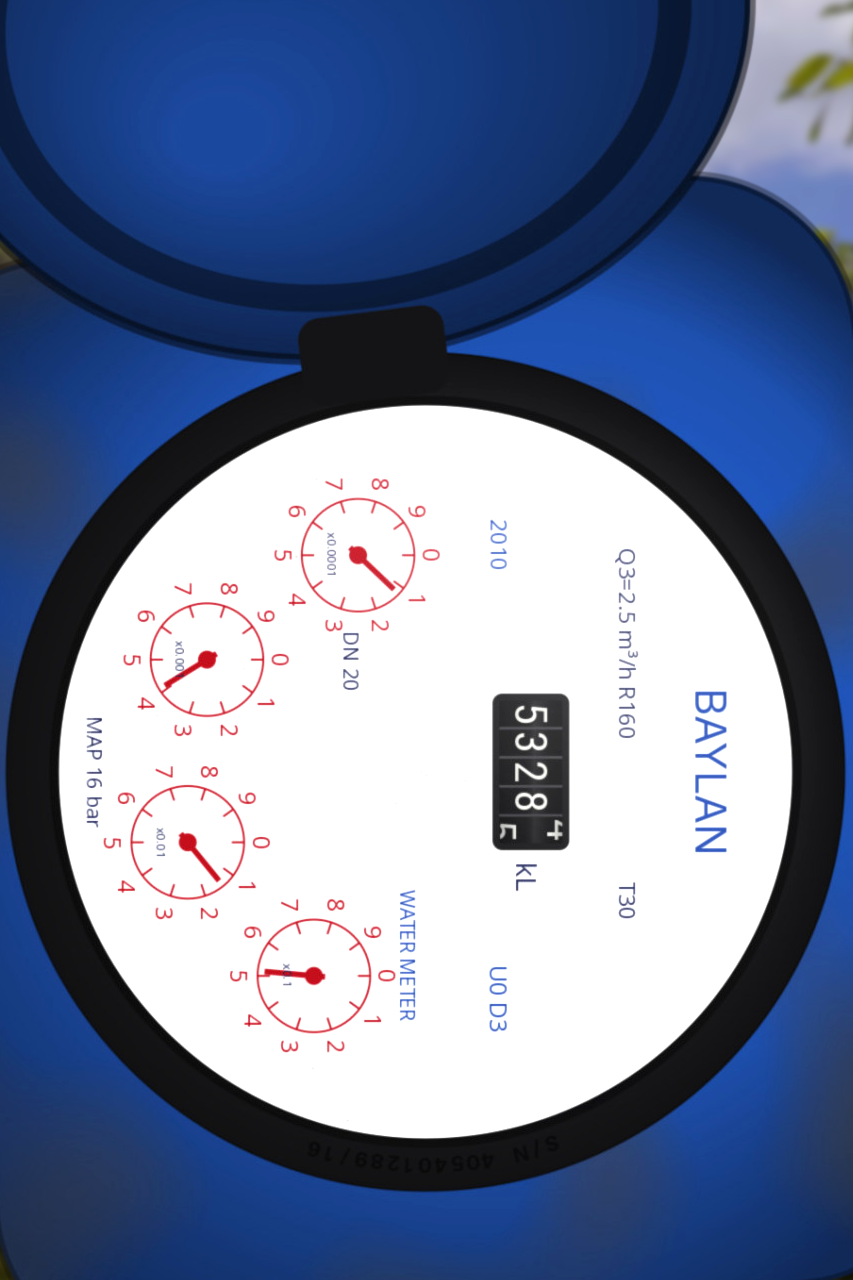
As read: 53284.5141 kL
